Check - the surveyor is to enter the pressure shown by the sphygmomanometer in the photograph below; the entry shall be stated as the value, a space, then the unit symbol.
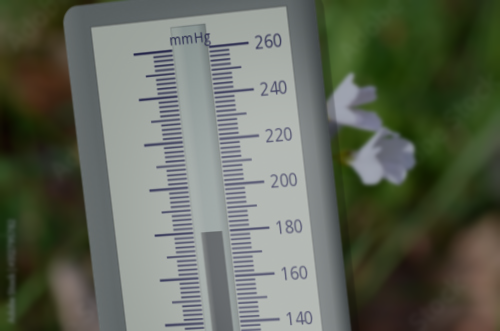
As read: 180 mmHg
